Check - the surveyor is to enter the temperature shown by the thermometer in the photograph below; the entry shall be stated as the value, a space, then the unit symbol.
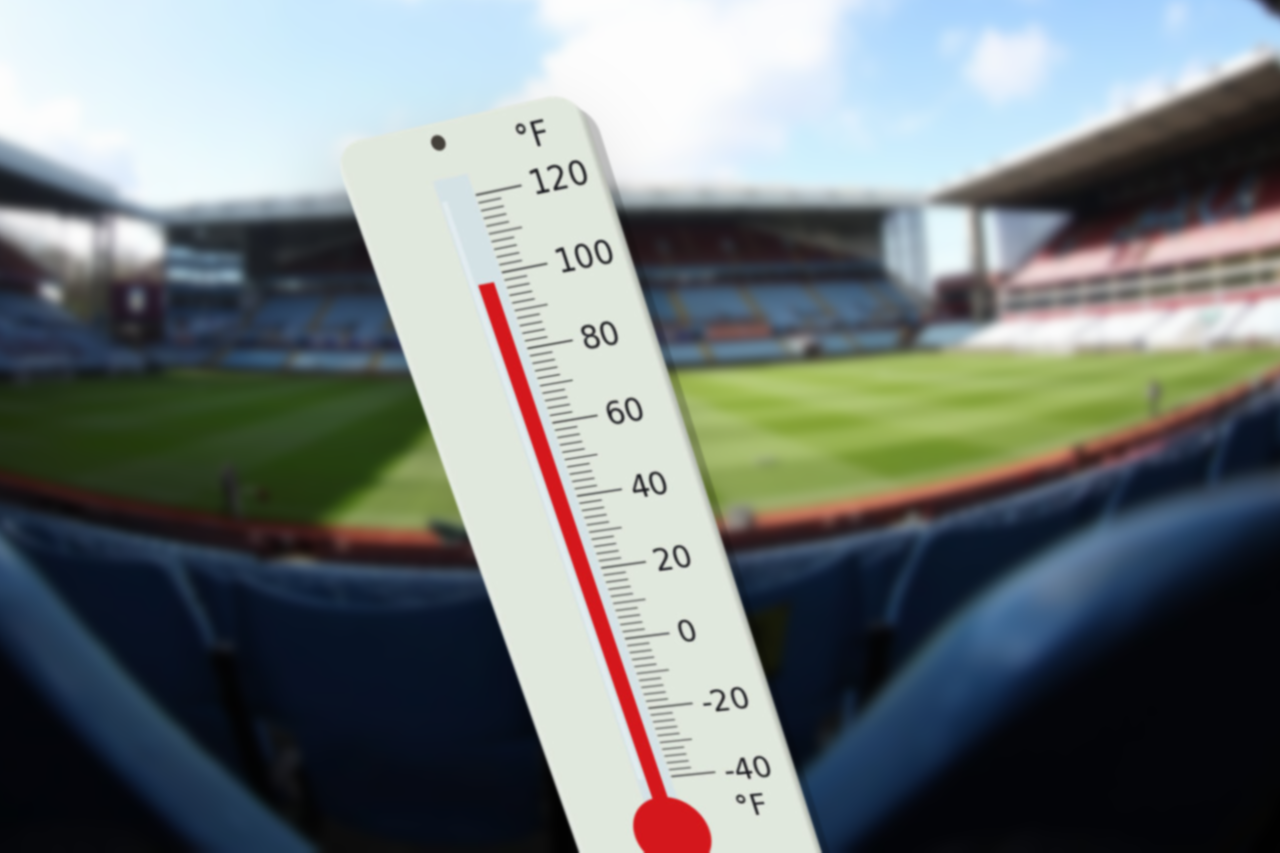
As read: 98 °F
